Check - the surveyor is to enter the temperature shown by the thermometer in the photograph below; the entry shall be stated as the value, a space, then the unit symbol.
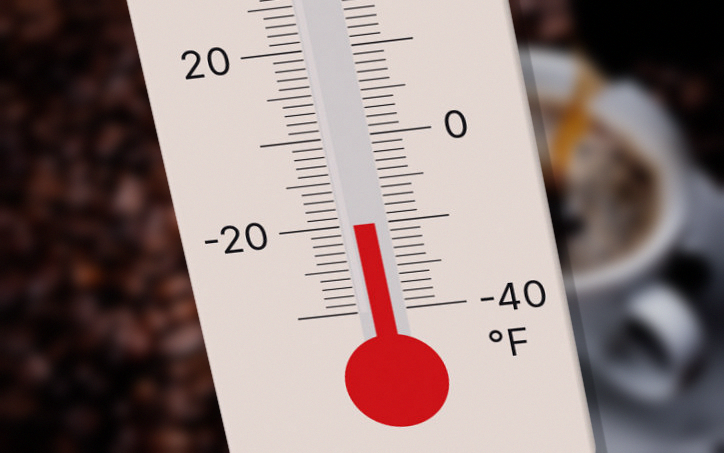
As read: -20 °F
